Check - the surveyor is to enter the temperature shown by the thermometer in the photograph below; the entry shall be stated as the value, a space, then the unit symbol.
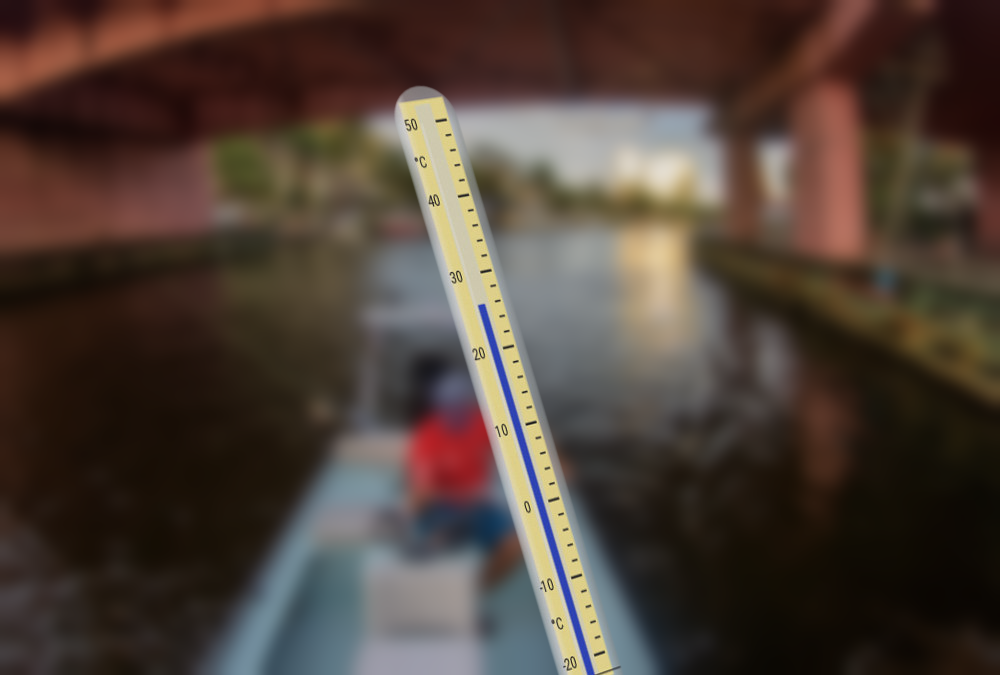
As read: 26 °C
